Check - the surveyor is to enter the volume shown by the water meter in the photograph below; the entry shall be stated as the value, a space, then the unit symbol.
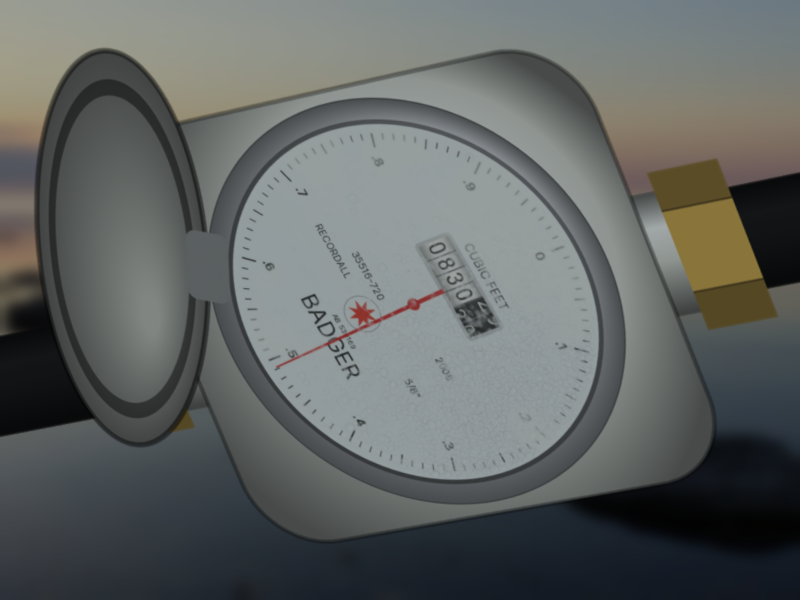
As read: 83029.49 ft³
